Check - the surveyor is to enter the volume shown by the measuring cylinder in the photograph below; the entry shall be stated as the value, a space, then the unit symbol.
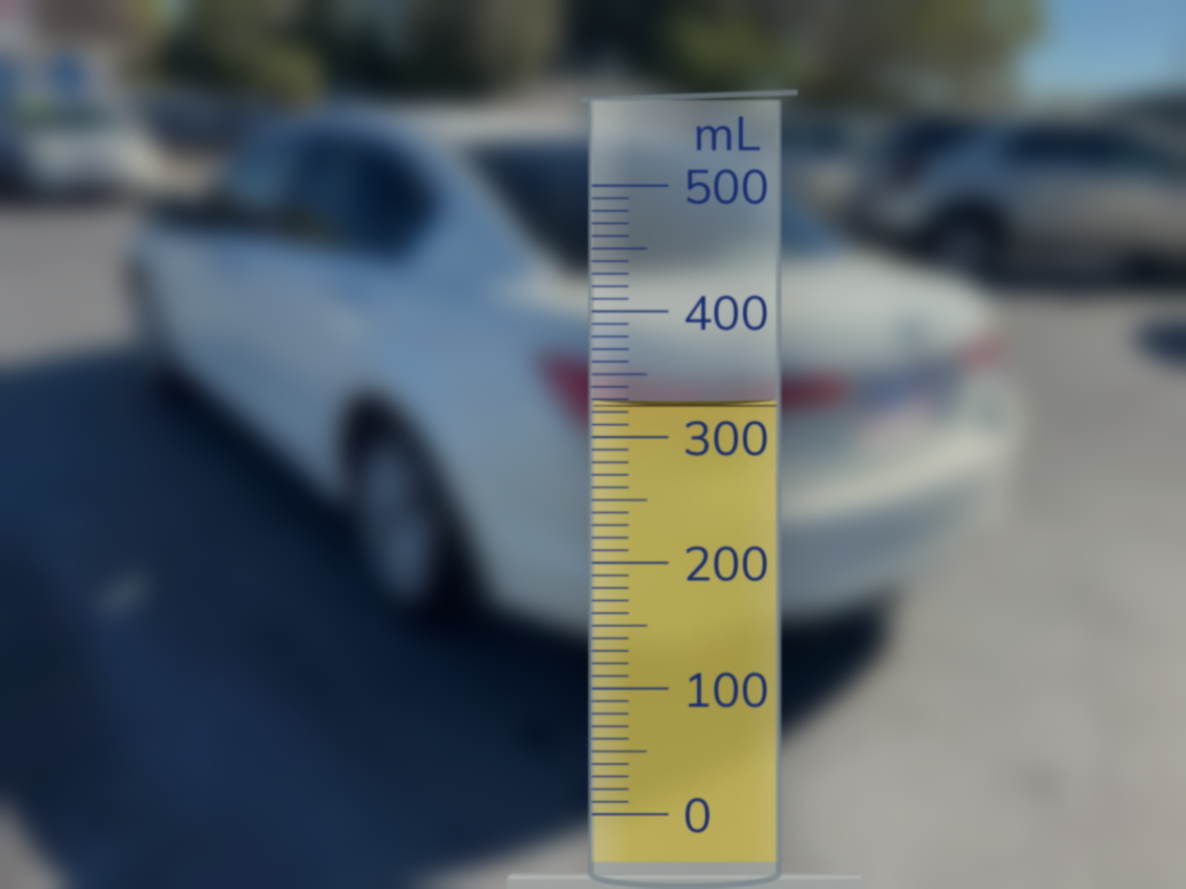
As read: 325 mL
